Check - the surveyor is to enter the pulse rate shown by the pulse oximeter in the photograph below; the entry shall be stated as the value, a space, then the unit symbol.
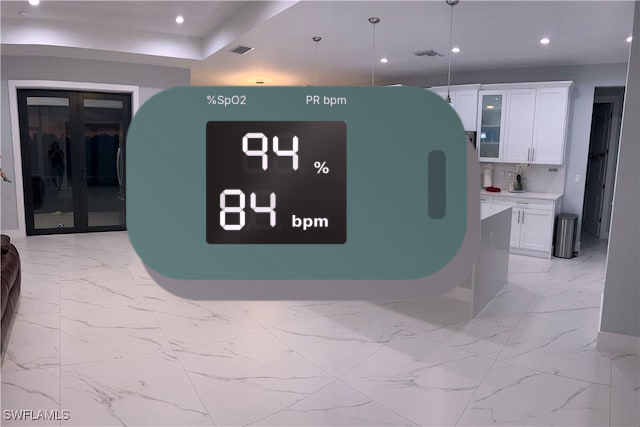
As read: 84 bpm
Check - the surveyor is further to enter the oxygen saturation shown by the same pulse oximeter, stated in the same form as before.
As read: 94 %
